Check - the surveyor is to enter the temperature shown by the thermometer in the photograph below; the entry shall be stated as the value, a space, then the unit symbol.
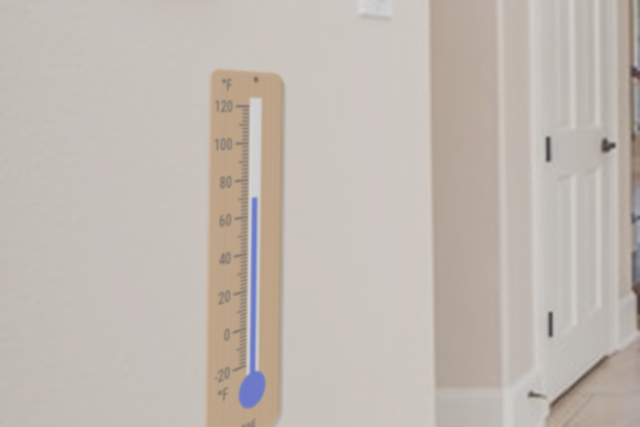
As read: 70 °F
